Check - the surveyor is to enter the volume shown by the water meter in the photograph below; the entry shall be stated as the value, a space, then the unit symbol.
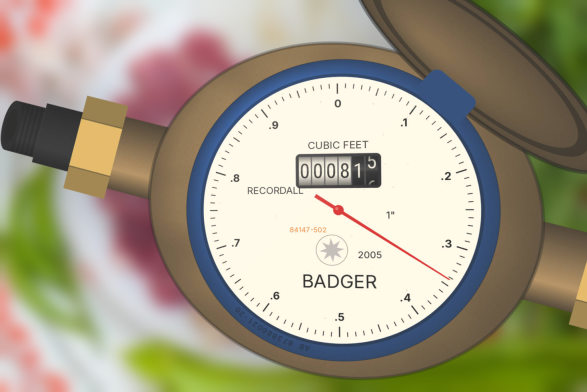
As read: 815.34 ft³
